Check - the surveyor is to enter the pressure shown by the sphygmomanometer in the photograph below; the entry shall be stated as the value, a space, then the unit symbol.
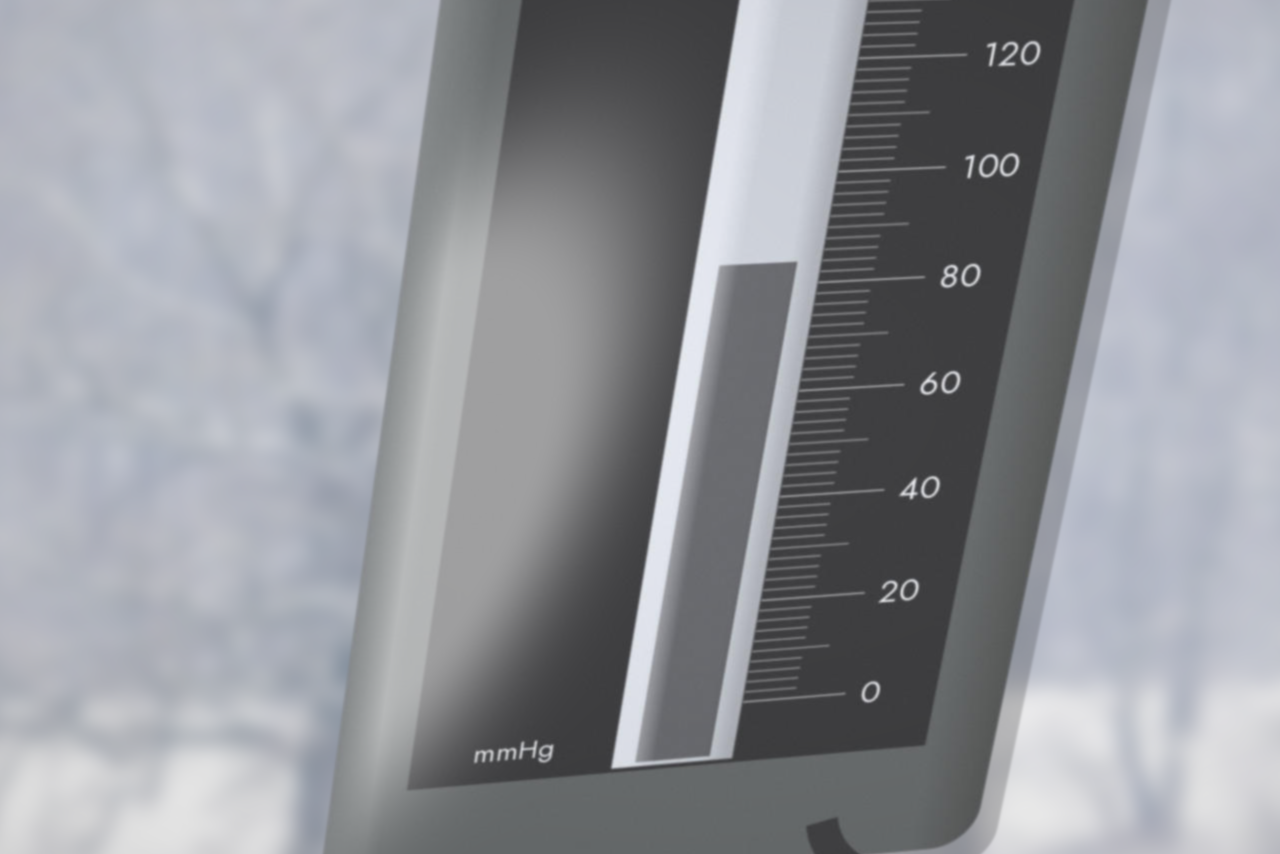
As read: 84 mmHg
